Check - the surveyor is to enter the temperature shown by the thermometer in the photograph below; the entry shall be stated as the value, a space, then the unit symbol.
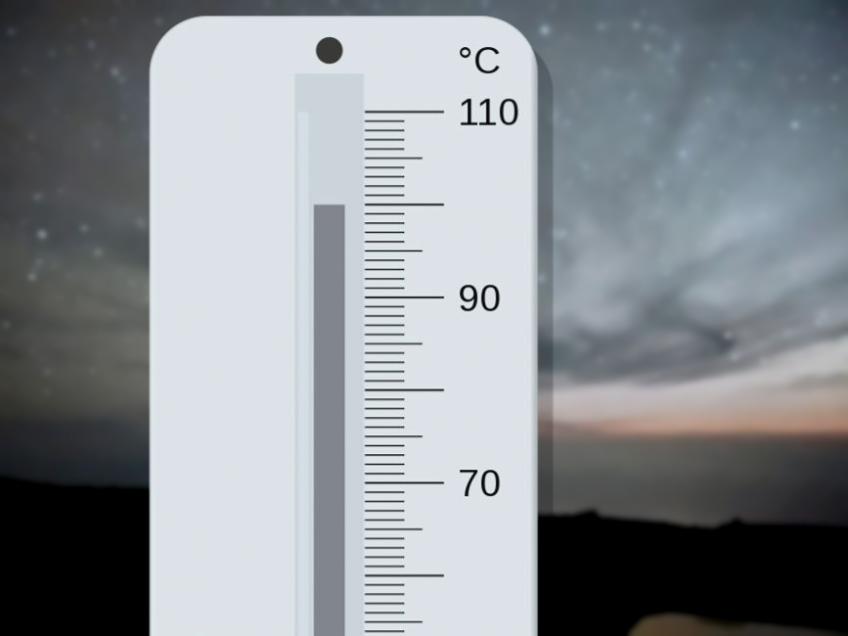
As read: 100 °C
